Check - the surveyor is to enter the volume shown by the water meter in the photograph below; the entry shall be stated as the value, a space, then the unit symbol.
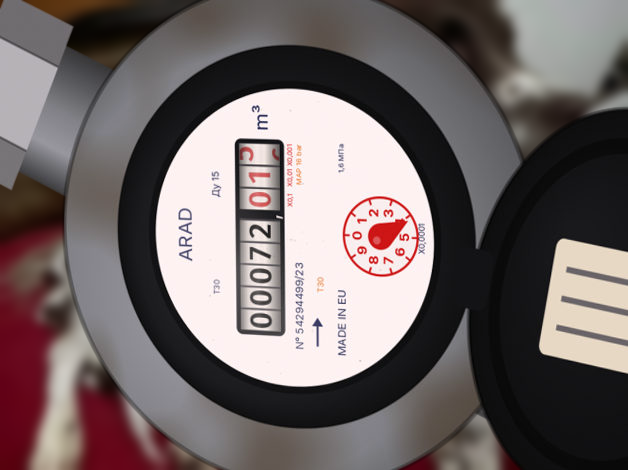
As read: 72.0154 m³
